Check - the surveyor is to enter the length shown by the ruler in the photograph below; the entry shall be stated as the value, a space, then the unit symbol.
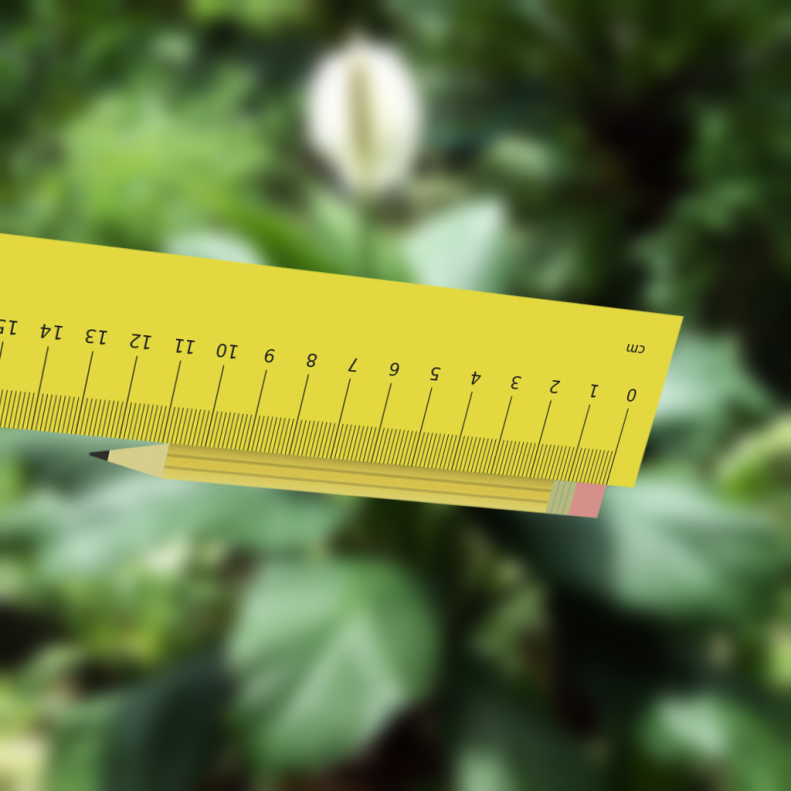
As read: 12.6 cm
